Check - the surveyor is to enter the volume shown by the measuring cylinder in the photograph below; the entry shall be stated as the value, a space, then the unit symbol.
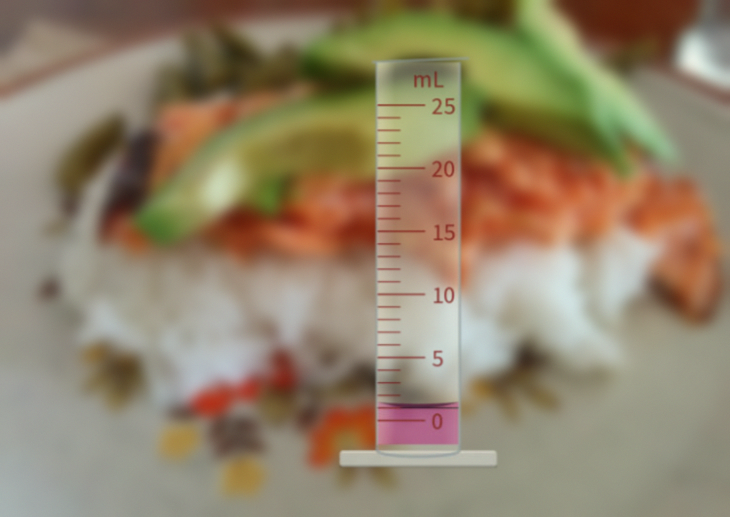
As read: 1 mL
